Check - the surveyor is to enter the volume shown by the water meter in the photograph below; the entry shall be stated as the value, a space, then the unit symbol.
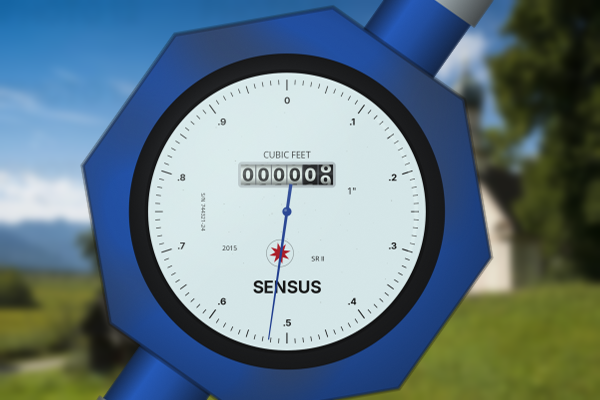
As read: 8.52 ft³
